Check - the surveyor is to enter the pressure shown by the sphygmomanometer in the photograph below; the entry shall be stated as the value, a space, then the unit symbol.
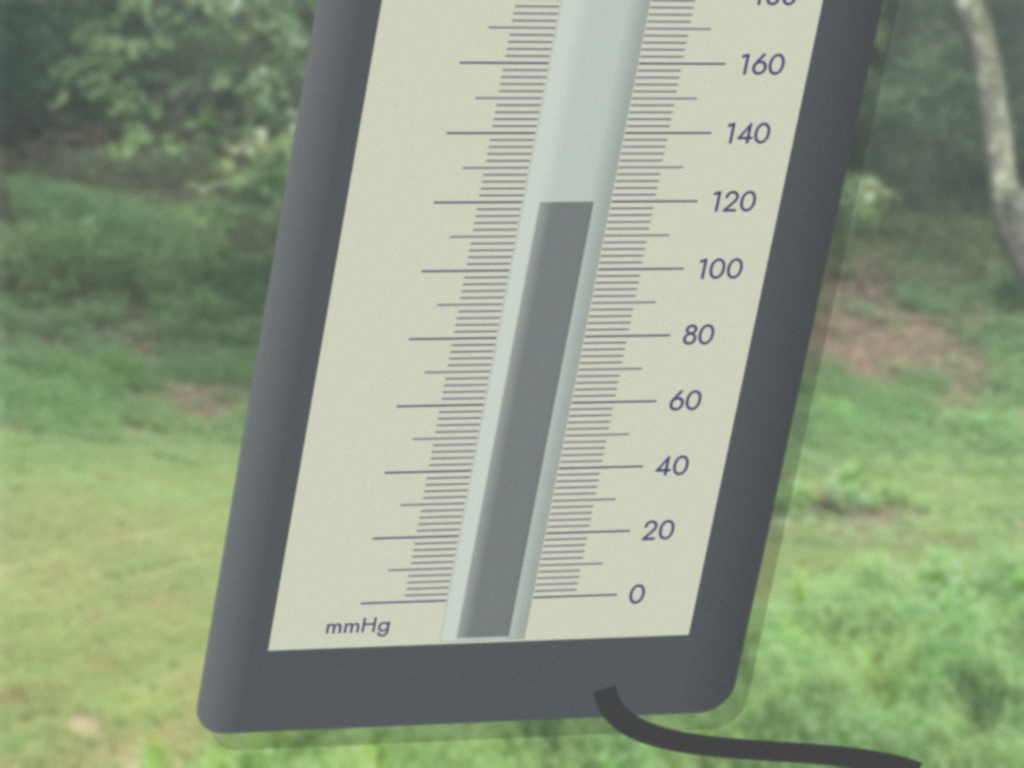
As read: 120 mmHg
